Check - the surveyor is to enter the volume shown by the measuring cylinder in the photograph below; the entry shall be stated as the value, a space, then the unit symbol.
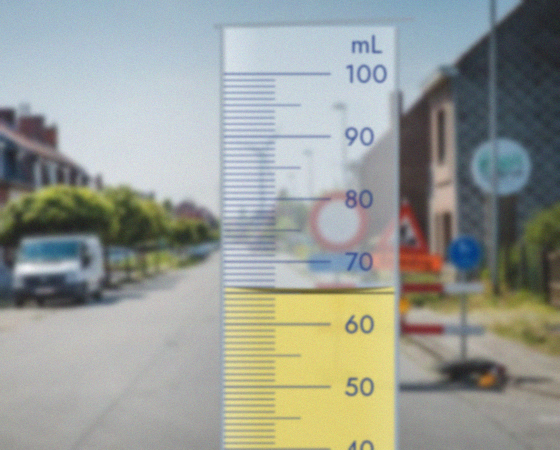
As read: 65 mL
